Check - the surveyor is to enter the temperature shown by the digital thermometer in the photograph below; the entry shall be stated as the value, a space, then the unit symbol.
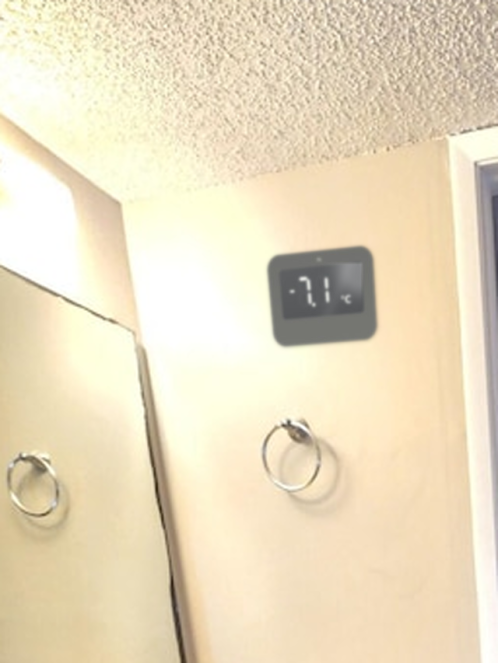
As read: -7.1 °C
